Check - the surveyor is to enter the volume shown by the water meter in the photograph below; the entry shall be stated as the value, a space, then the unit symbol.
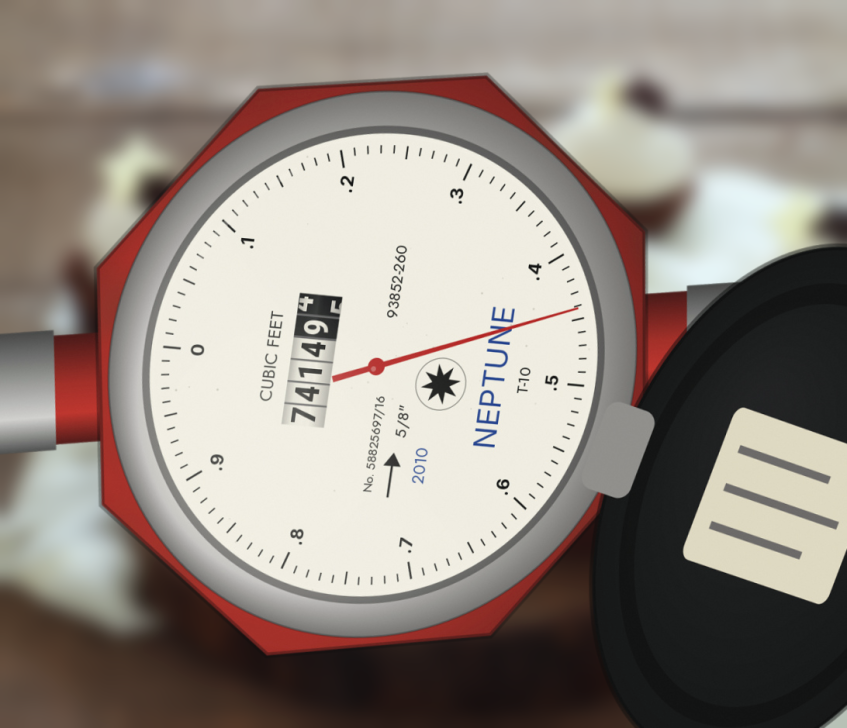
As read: 741494.44 ft³
